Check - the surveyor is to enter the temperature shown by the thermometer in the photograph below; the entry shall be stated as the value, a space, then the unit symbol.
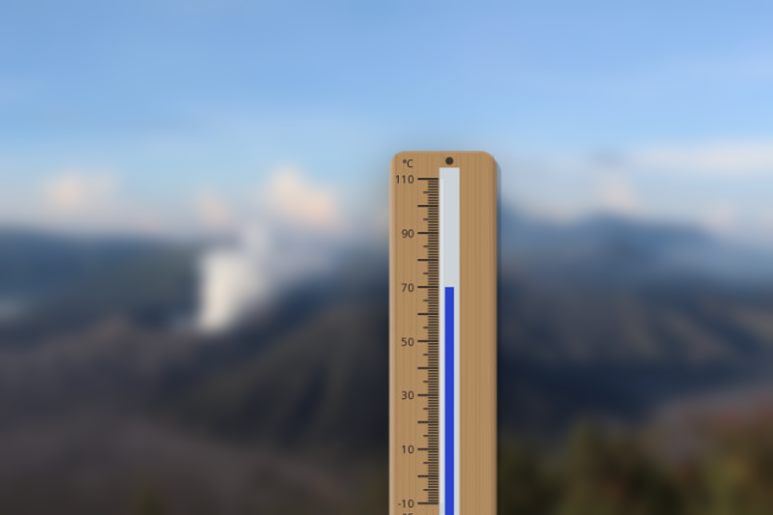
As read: 70 °C
